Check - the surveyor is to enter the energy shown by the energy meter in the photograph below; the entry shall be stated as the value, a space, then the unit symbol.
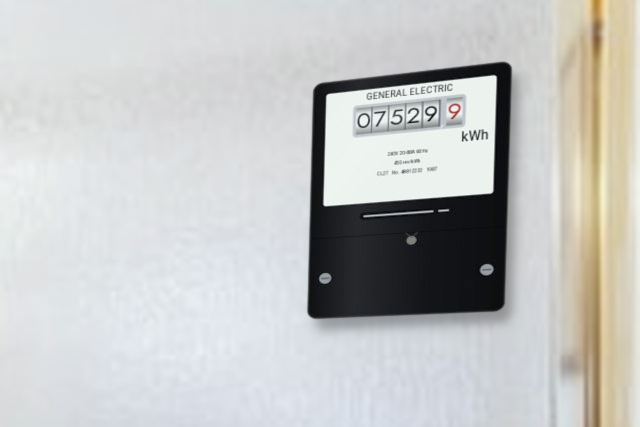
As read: 7529.9 kWh
